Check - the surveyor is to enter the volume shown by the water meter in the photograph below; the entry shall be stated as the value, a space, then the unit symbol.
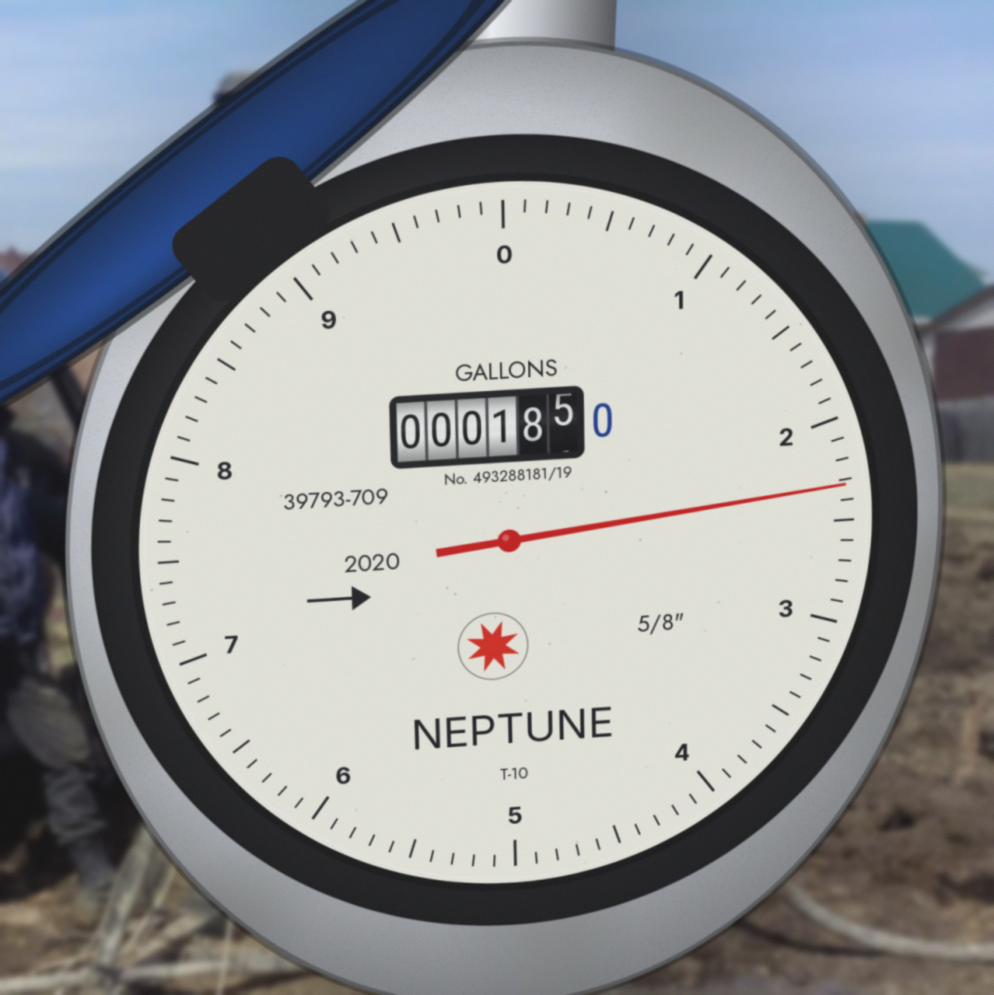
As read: 1852.3 gal
